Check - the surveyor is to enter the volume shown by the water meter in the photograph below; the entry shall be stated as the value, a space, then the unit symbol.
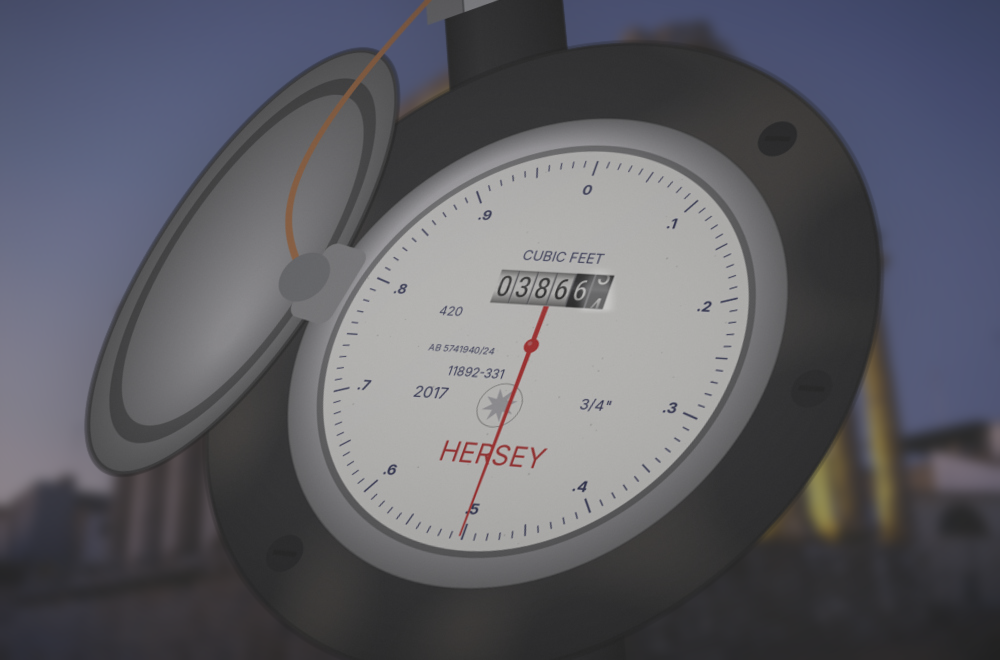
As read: 38663.50 ft³
